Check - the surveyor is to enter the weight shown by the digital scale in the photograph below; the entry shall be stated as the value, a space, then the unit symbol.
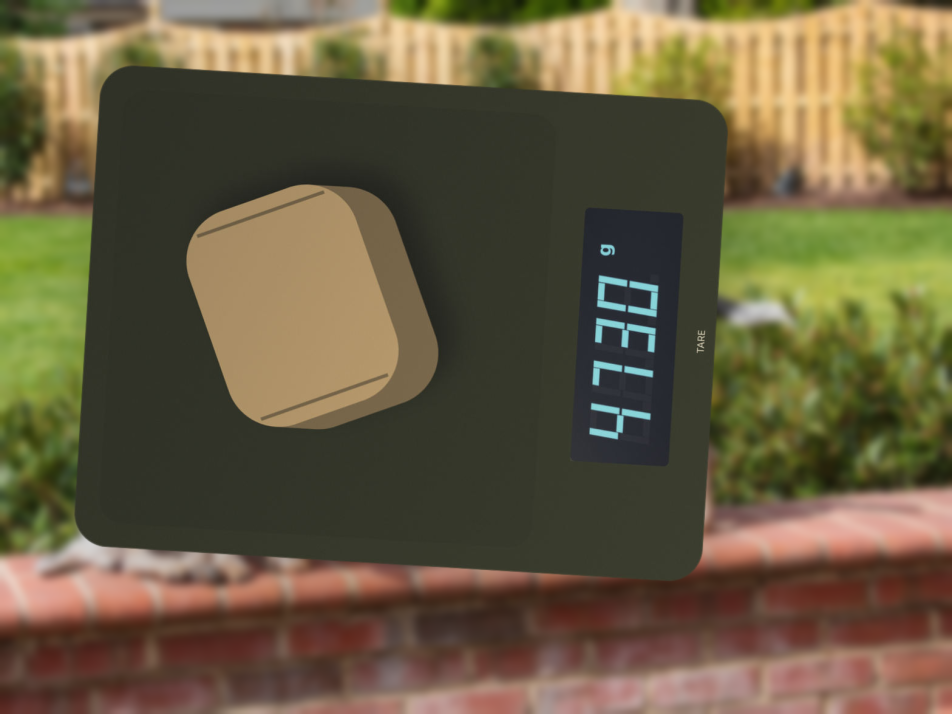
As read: 4730 g
